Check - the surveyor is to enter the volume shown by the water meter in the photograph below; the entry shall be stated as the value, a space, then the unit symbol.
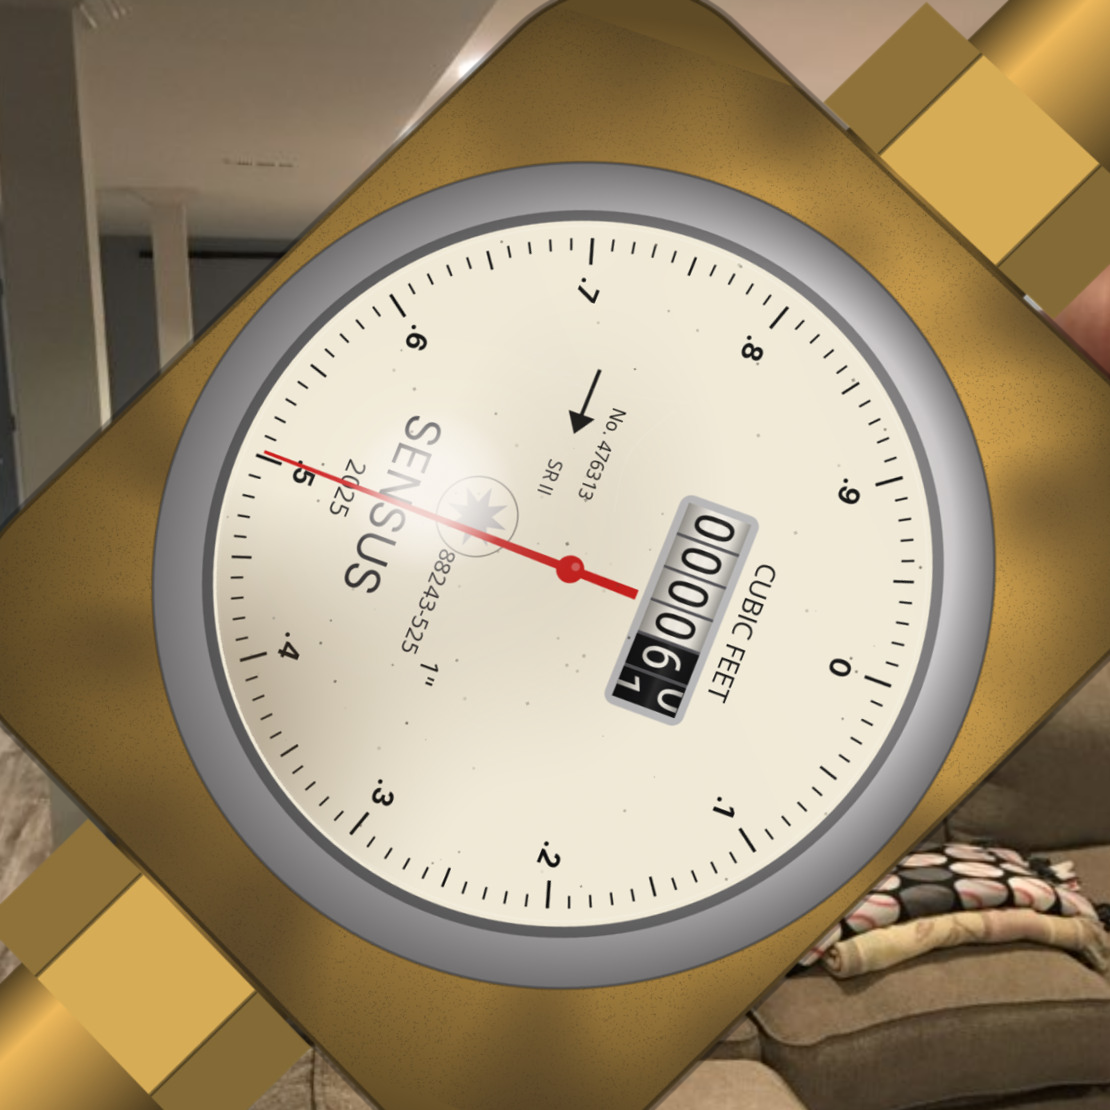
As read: 60.50 ft³
